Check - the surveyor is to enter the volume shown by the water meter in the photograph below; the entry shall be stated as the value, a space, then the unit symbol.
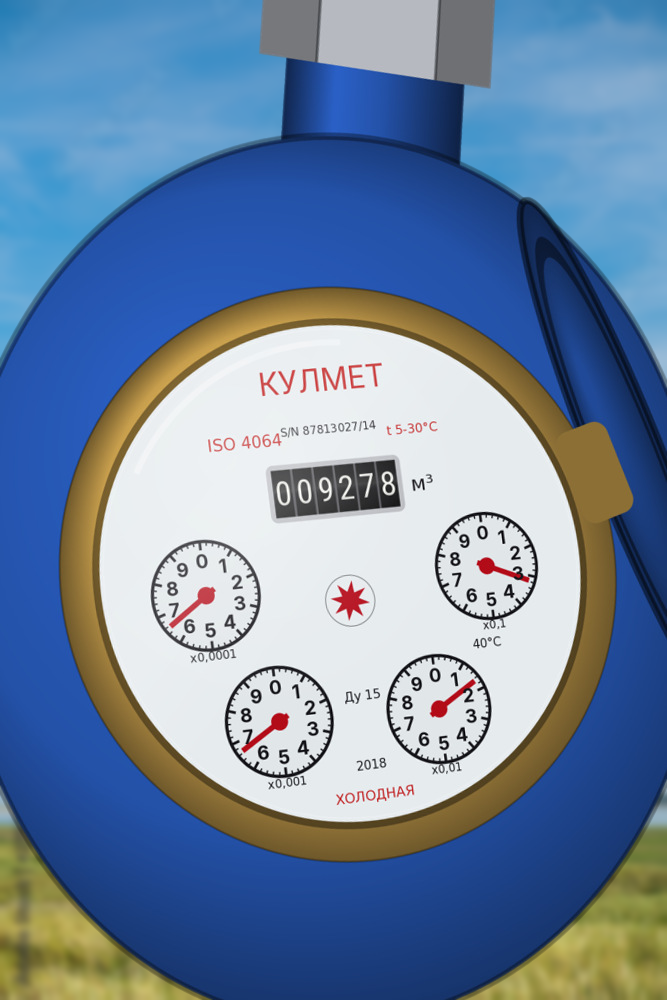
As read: 9278.3166 m³
